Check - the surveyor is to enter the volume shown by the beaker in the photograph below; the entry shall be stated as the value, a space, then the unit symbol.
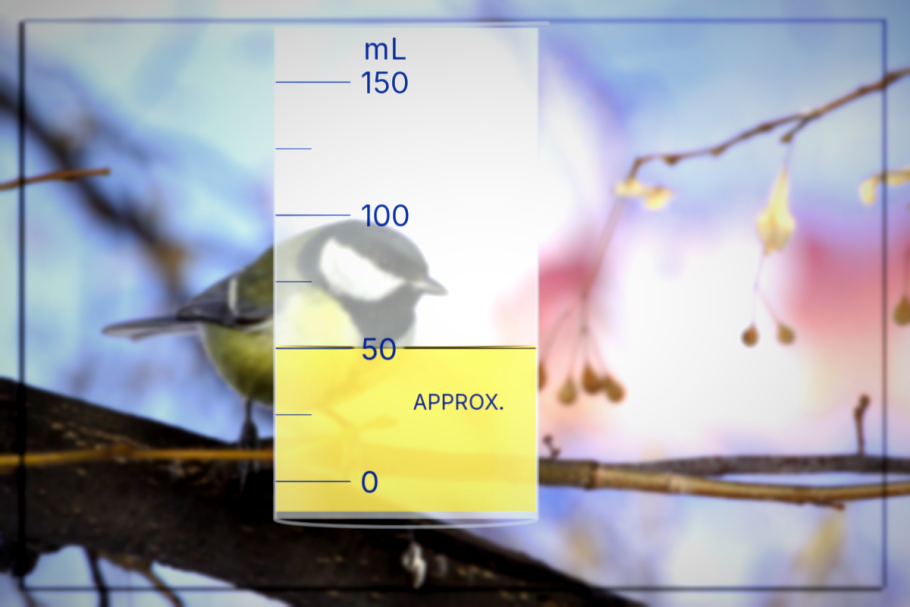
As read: 50 mL
